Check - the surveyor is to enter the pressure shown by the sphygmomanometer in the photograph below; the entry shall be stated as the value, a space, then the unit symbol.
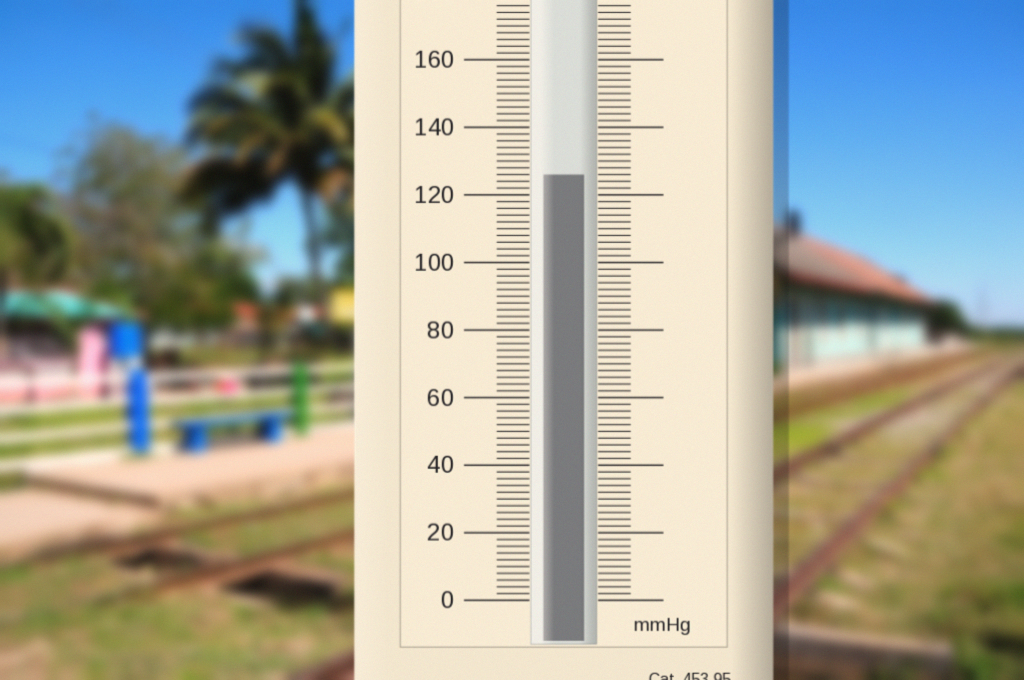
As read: 126 mmHg
